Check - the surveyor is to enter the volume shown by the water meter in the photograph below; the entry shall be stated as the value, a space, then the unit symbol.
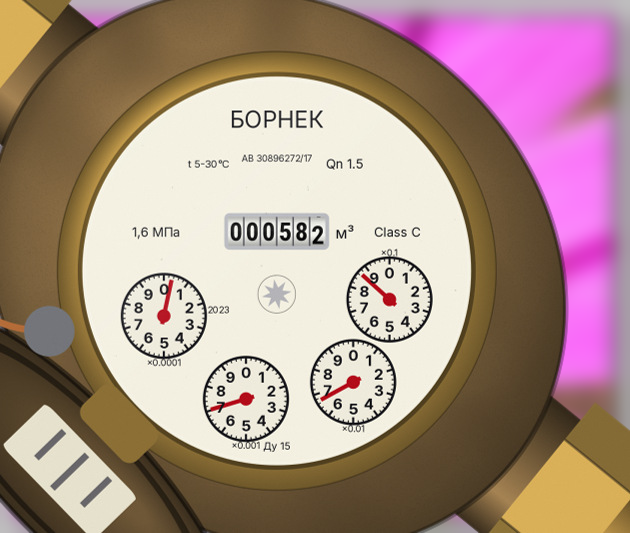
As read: 581.8670 m³
